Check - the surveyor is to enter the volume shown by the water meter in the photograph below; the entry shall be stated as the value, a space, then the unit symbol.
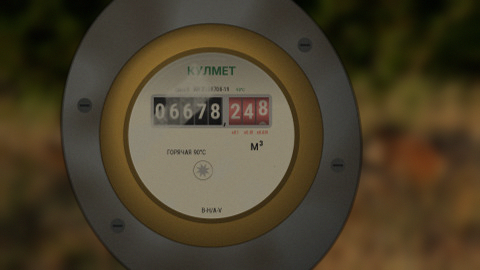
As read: 6678.248 m³
